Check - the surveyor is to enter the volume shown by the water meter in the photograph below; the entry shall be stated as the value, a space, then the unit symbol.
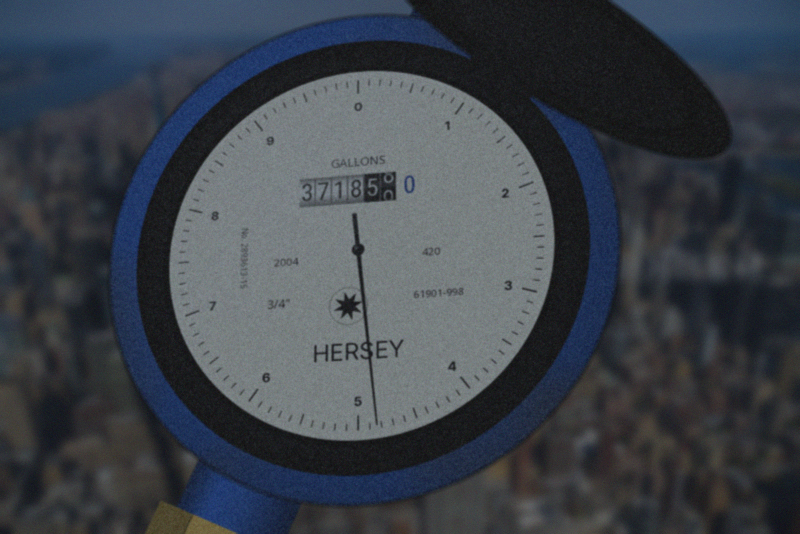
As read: 3718584.8 gal
